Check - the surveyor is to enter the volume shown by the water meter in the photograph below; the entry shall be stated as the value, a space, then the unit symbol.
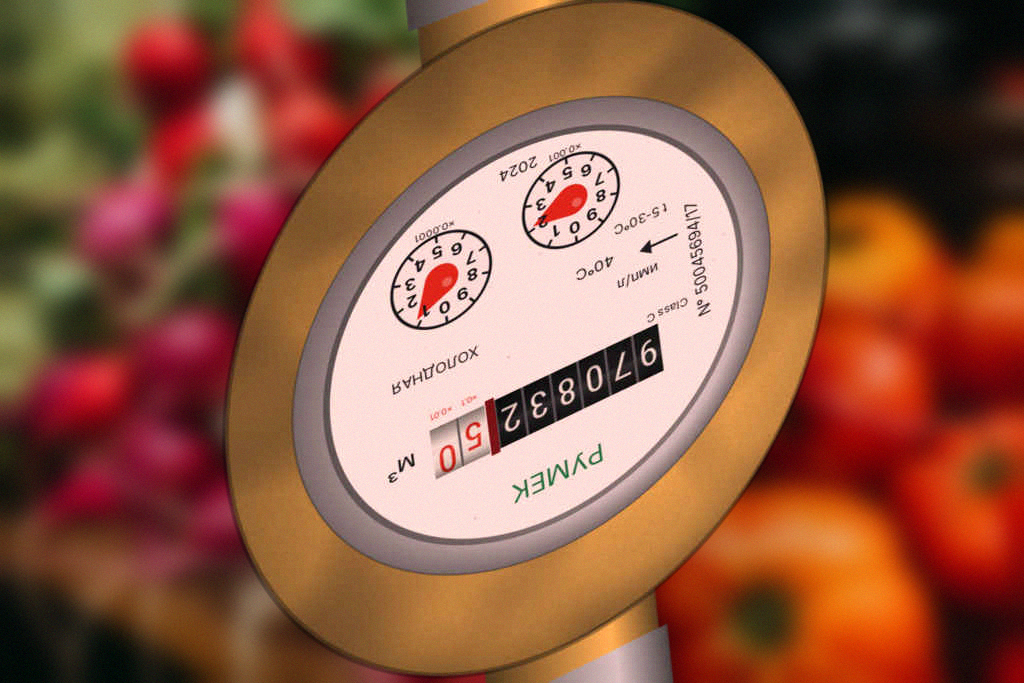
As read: 970832.5021 m³
